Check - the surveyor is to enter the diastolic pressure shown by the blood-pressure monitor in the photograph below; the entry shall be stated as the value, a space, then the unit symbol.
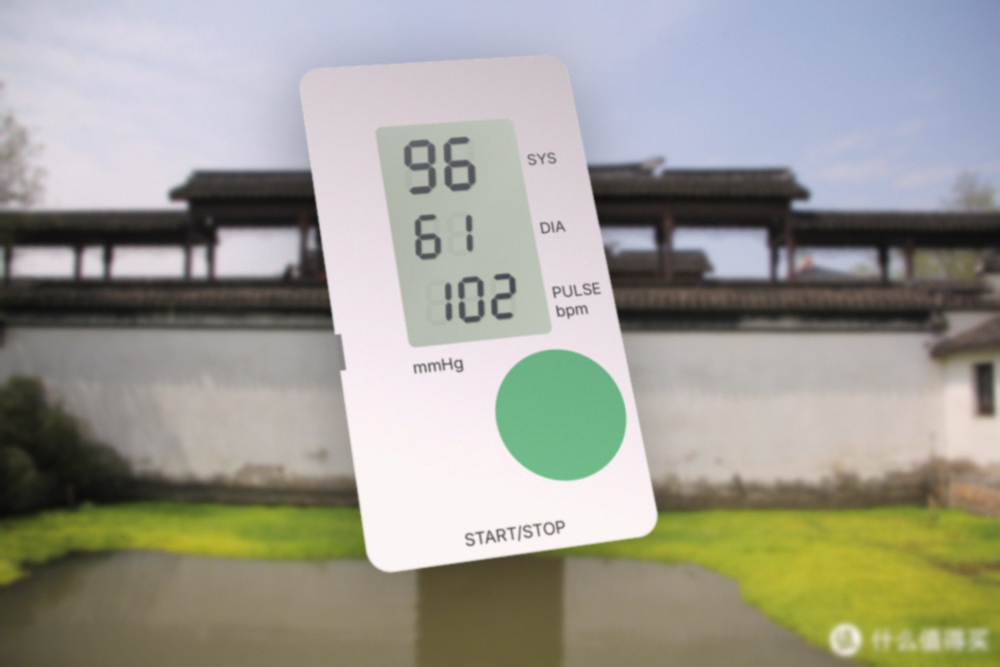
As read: 61 mmHg
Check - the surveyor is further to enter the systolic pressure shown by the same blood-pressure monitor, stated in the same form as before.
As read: 96 mmHg
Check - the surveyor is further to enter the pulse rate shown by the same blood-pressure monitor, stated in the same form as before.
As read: 102 bpm
